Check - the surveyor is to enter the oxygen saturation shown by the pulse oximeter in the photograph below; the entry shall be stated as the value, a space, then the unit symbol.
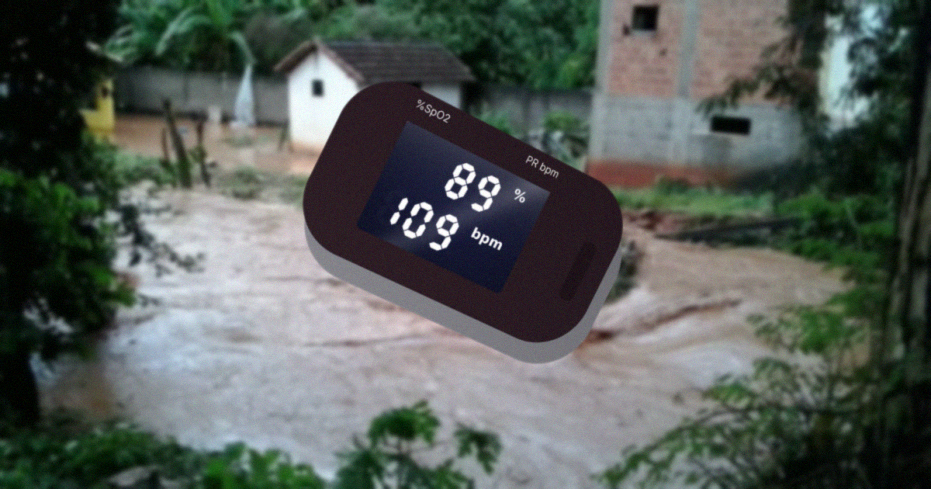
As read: 89 %
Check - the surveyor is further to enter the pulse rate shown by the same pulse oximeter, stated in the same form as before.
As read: 109 bpm
